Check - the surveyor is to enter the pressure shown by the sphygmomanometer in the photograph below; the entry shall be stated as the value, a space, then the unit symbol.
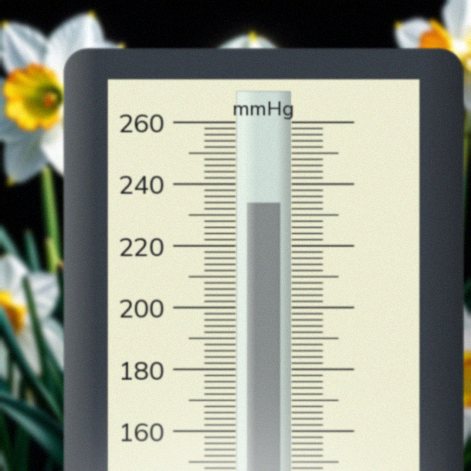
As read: 234 mmHg
